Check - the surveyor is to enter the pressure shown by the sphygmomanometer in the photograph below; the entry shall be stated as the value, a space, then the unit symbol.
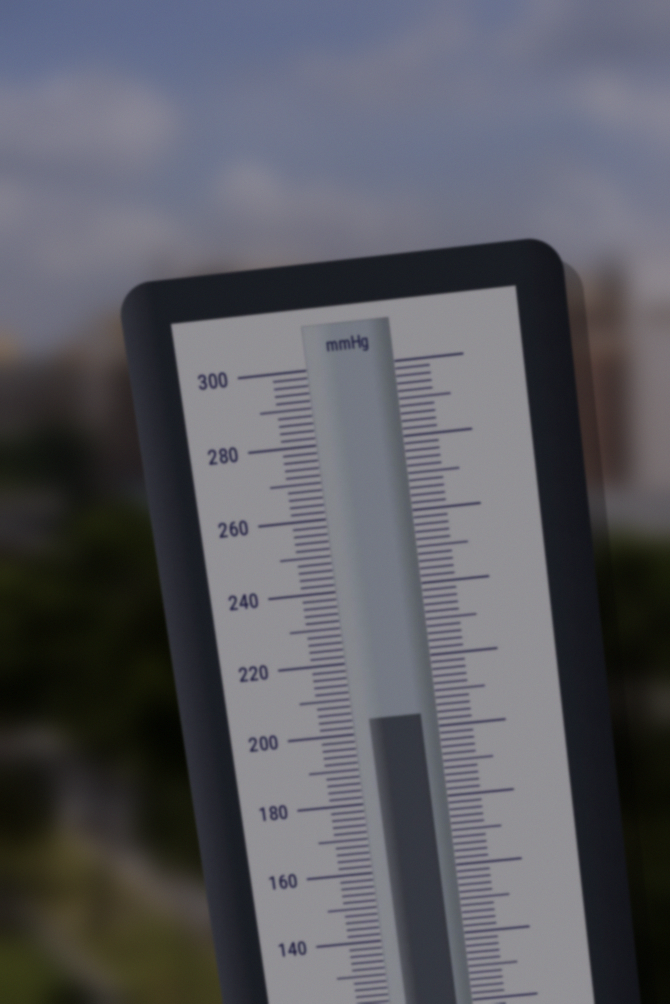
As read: 204 mmHg
